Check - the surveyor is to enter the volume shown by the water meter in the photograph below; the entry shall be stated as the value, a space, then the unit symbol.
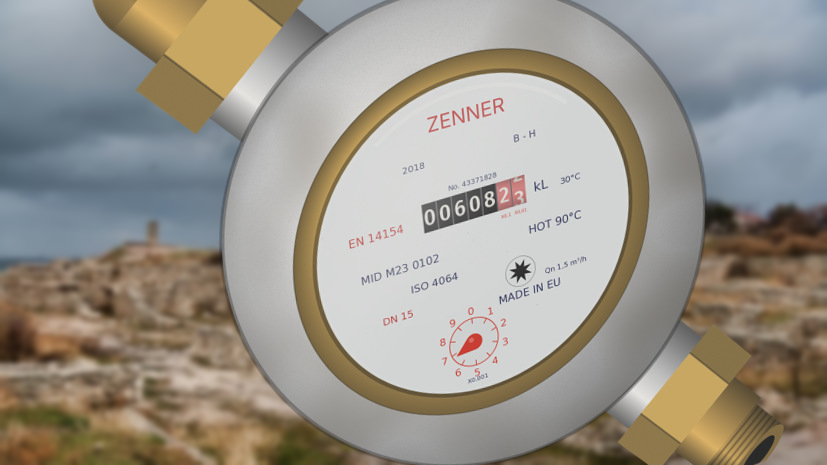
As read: 608.226 kL
